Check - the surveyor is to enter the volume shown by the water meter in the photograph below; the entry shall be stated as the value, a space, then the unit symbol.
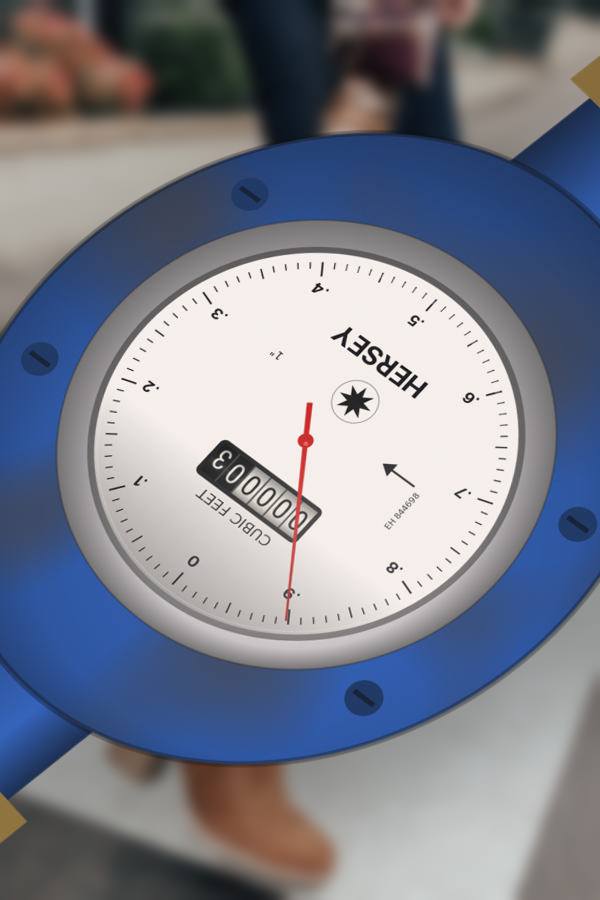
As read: 2.90 ft³
